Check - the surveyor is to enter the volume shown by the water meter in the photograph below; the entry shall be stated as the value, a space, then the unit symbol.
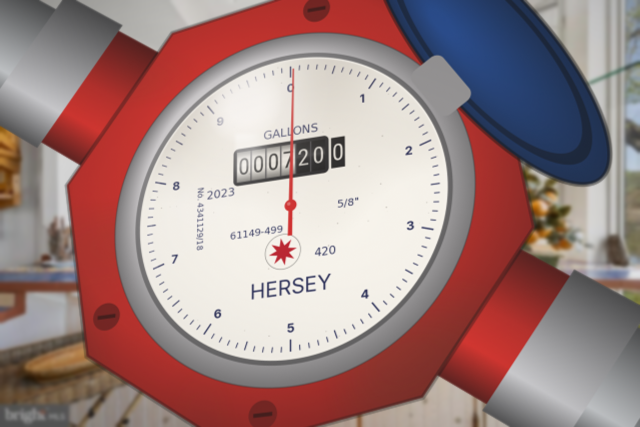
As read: 7200.0 gal
